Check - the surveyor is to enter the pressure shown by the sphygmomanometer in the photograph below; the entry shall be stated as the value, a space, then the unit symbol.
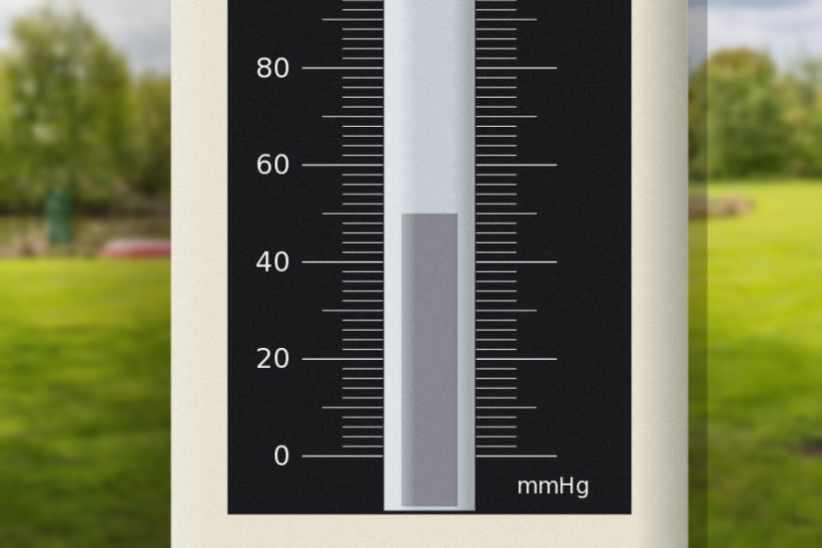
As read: 50 mmHg
